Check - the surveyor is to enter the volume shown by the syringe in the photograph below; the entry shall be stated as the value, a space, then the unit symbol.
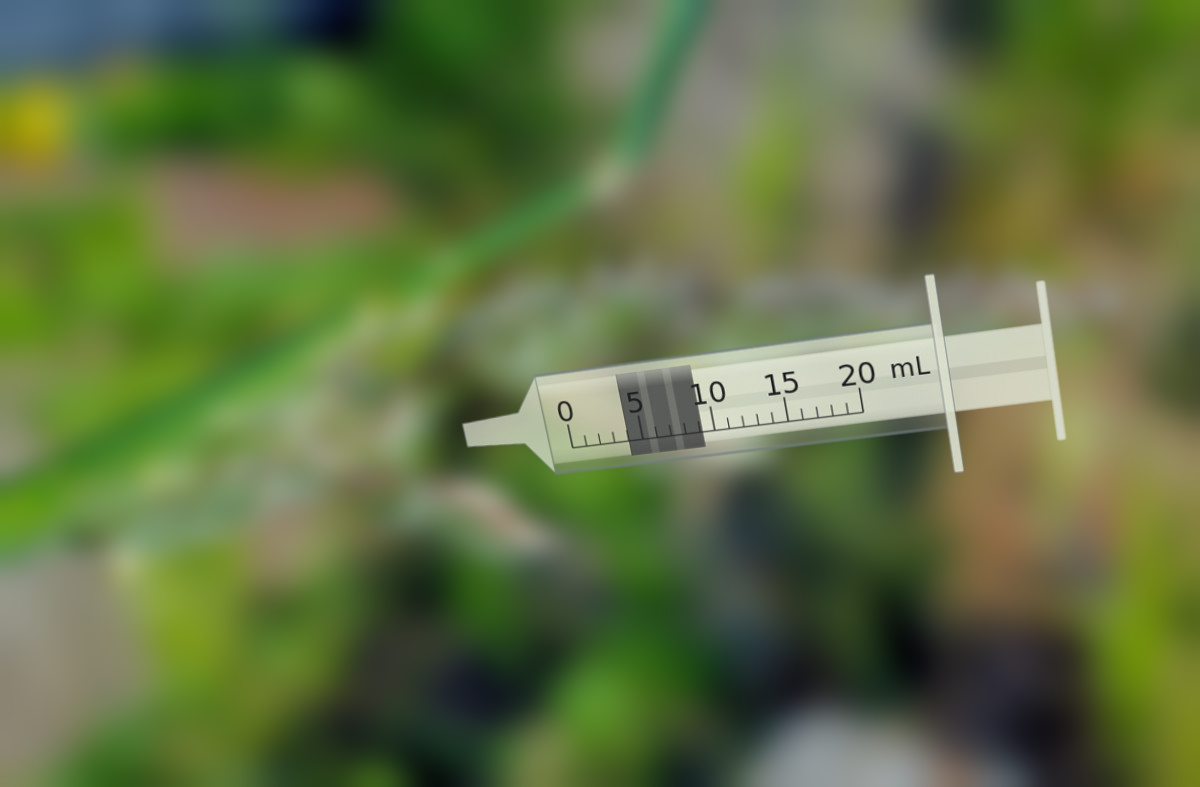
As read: 4 mL
